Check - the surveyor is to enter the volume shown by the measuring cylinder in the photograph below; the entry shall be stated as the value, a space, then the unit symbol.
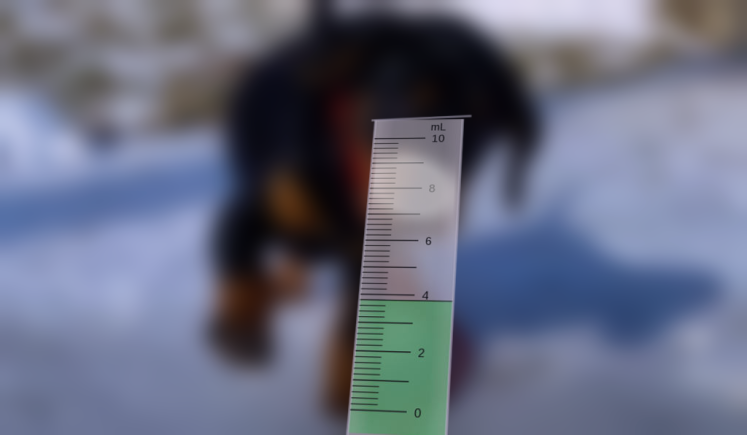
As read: 3.8 mL
